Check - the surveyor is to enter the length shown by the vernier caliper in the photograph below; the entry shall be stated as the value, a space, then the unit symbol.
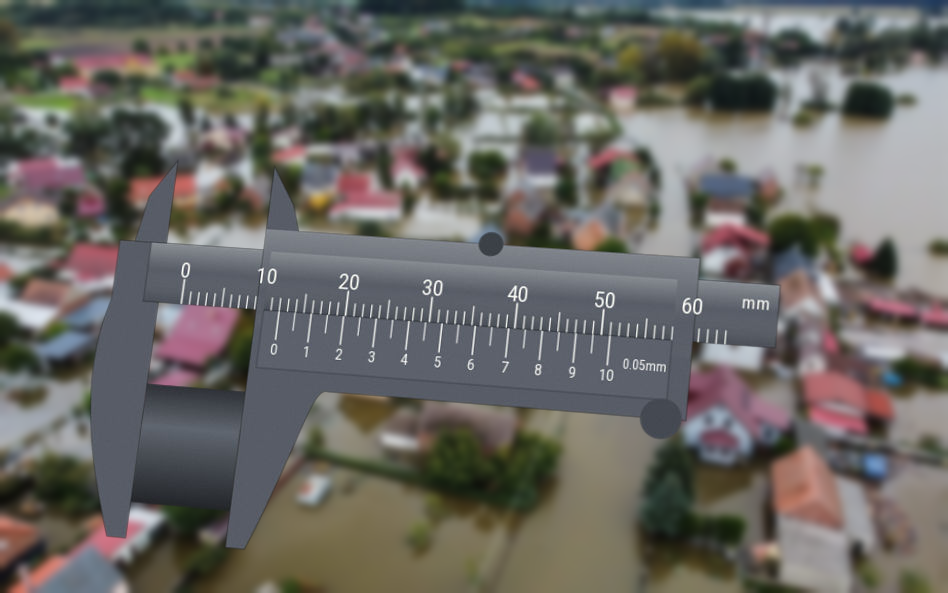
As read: 12.0 mm
